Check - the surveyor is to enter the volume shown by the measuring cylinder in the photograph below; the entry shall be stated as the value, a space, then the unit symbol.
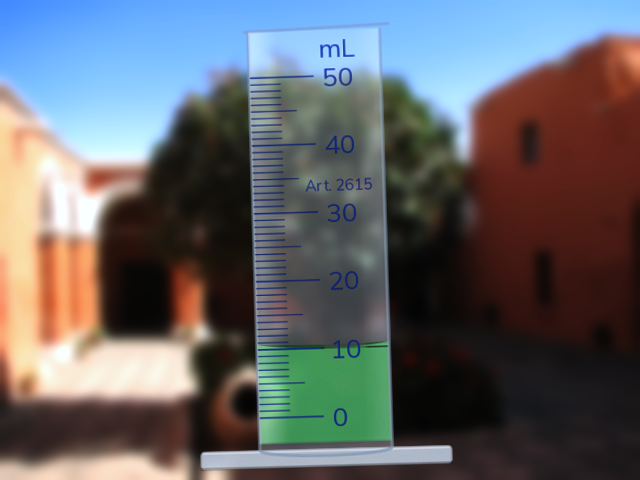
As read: 10 mL
